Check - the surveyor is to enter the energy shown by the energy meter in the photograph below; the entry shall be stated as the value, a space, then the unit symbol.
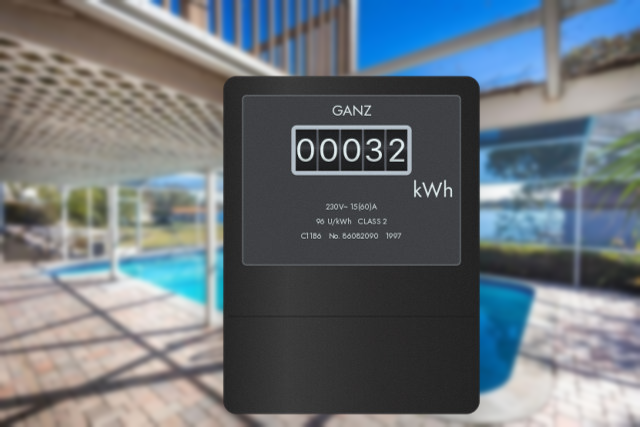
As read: 32 kWh
